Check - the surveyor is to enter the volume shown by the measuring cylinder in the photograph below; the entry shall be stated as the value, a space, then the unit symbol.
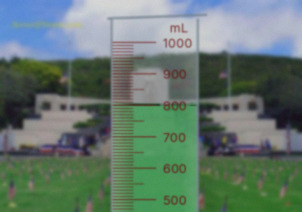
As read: 800 mL
